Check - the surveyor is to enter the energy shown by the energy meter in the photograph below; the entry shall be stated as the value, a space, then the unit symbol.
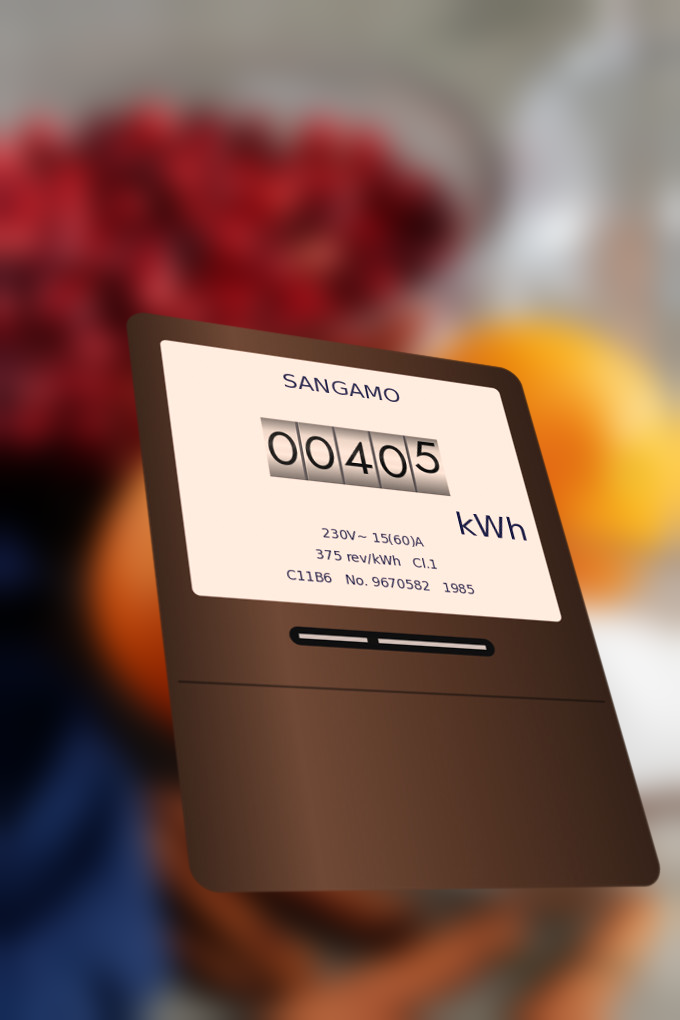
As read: 405 kWh
